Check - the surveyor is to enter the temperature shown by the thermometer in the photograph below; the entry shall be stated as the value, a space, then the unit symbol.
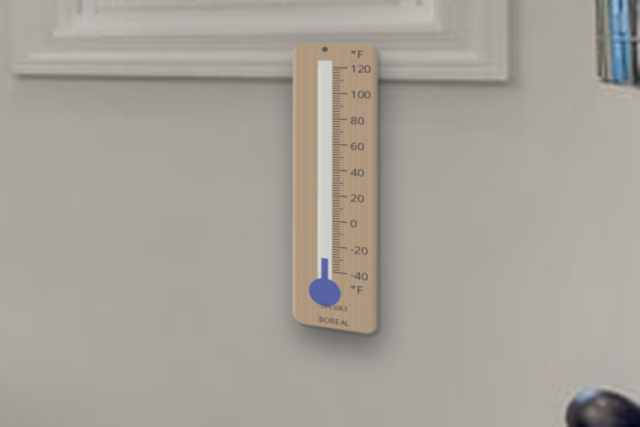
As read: -30 °F
